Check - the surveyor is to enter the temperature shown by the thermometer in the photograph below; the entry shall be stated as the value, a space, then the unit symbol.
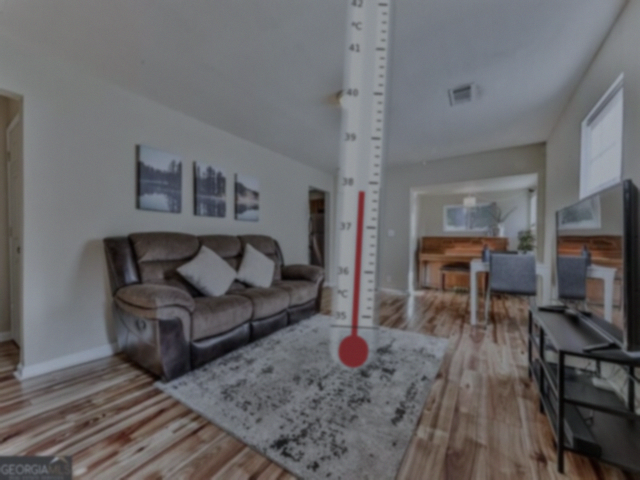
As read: 37.8 °C
